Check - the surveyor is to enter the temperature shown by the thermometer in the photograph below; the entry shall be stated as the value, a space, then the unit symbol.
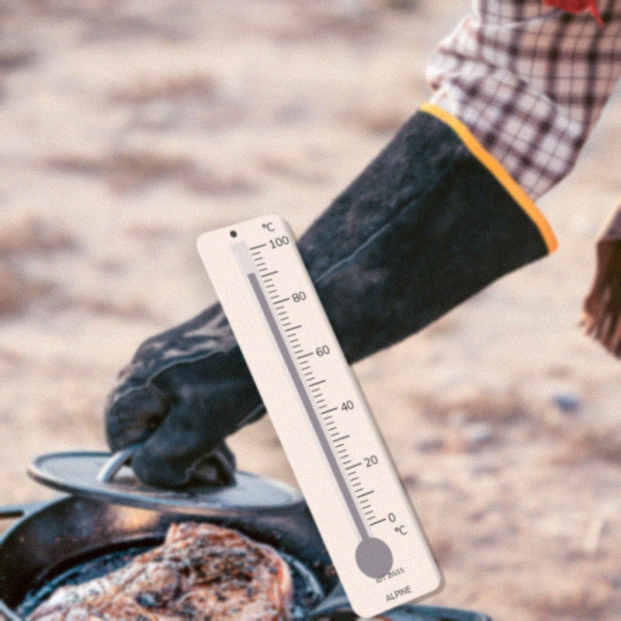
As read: 92 °C
